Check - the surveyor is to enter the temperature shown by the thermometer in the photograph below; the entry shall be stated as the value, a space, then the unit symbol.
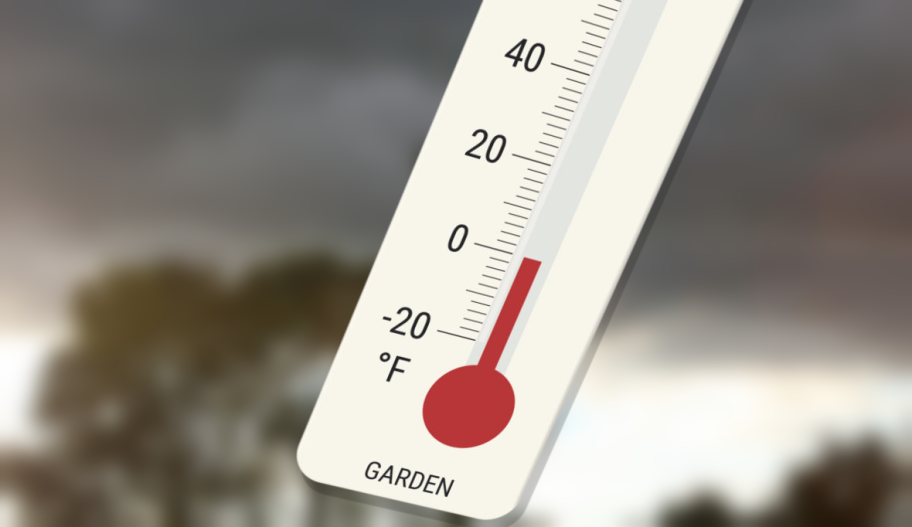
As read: 0 °F
